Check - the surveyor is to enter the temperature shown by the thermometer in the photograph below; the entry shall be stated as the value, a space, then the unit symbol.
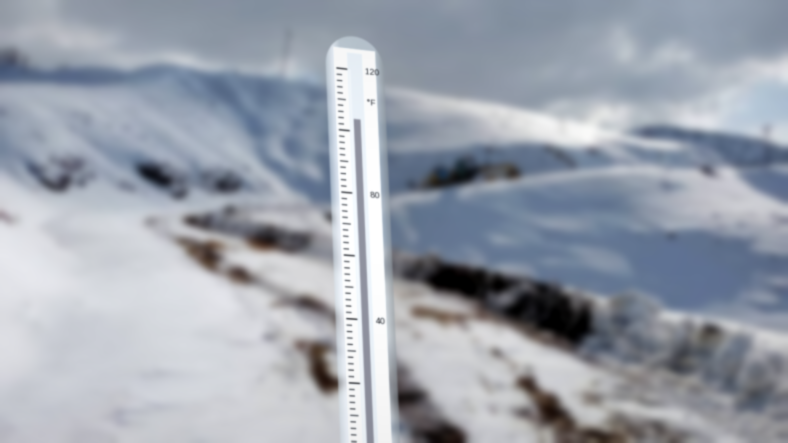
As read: 104 °F
